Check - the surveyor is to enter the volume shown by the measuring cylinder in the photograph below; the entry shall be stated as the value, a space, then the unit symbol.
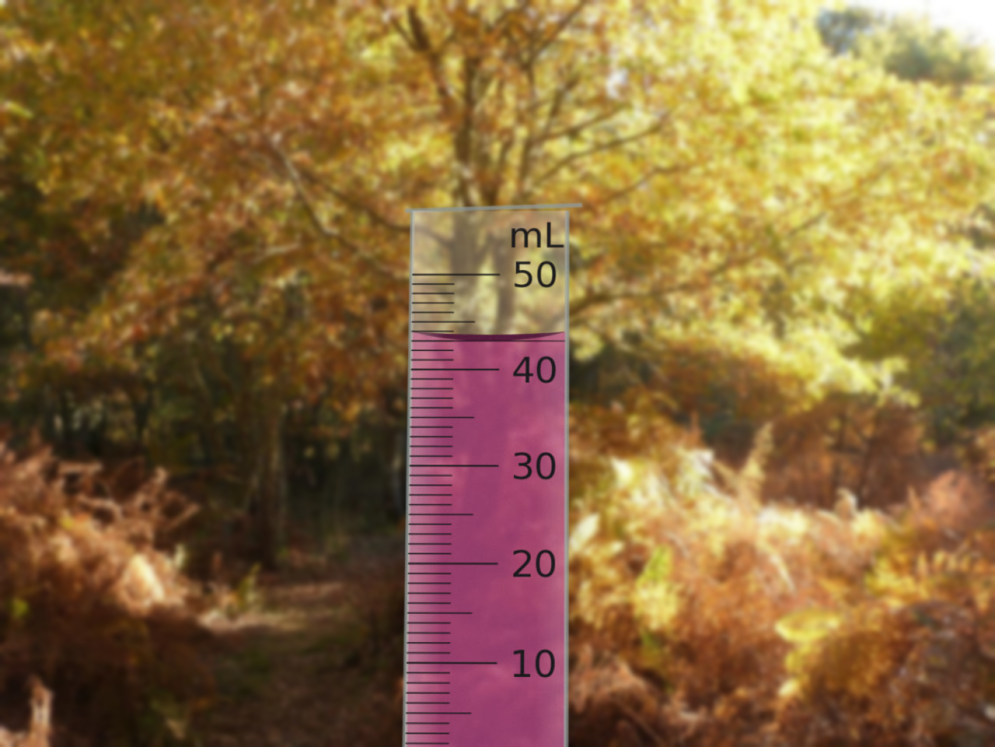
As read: 43 mL
